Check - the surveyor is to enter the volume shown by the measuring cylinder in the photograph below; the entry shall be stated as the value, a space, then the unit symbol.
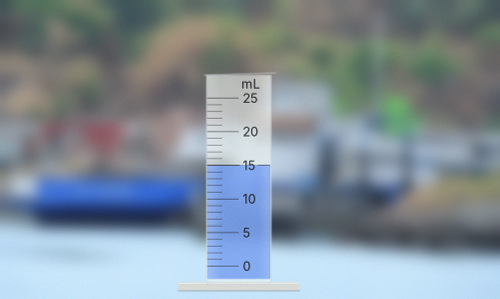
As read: 15 mL
